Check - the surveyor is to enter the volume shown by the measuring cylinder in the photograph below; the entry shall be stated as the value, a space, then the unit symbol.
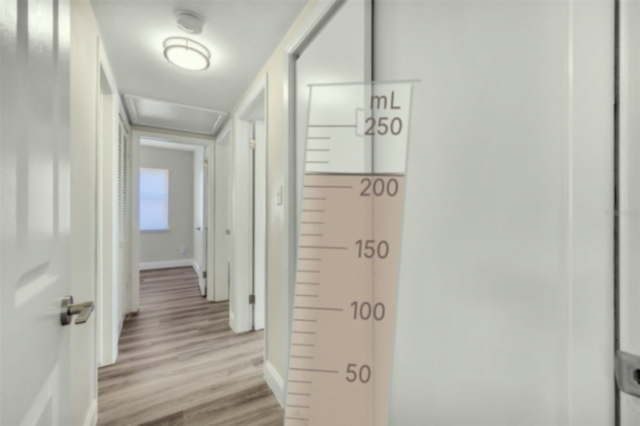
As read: 210 mL
